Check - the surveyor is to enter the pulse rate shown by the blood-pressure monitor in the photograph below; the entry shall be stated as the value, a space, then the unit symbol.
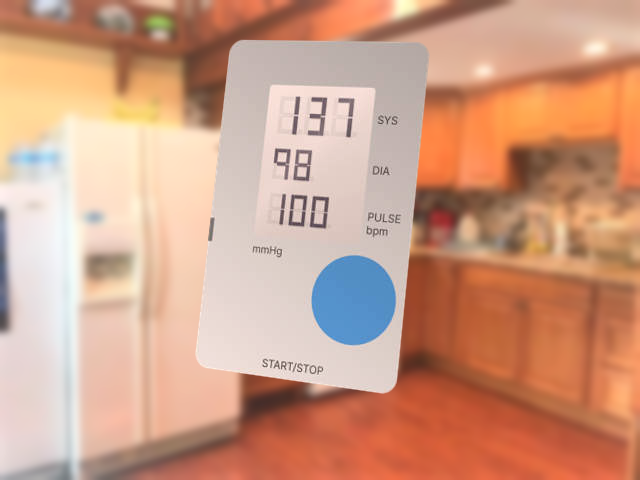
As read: 100 bpm
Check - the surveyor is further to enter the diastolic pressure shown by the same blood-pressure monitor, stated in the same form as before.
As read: 98 mmHg
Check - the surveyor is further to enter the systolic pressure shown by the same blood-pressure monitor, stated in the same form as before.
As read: 137 mmHg
